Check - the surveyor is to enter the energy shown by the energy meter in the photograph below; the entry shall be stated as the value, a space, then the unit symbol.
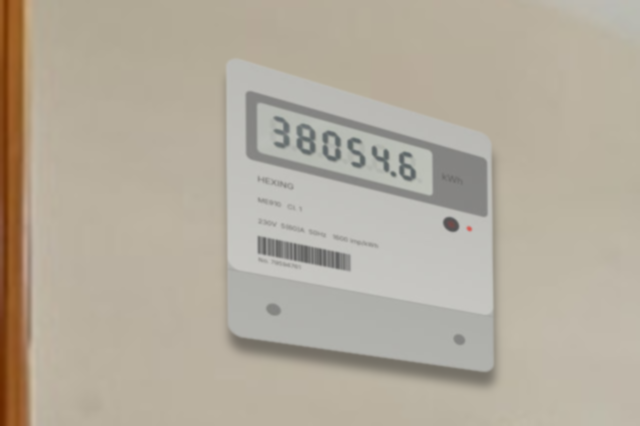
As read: 38054.6 kWh
